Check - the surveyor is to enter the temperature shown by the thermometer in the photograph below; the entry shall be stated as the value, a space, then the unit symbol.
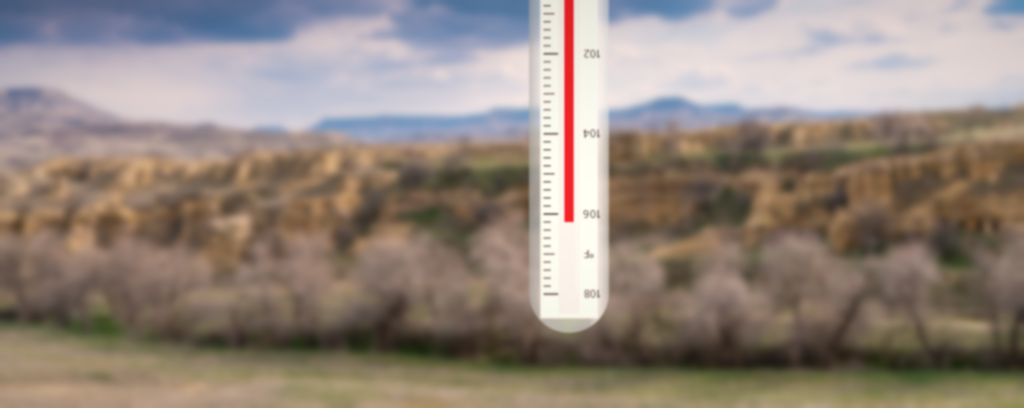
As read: 106.2 °F
